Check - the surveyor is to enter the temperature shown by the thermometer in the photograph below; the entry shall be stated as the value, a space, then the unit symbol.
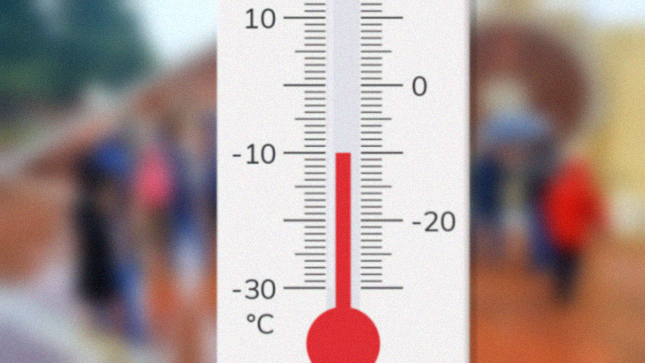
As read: -10 °C
